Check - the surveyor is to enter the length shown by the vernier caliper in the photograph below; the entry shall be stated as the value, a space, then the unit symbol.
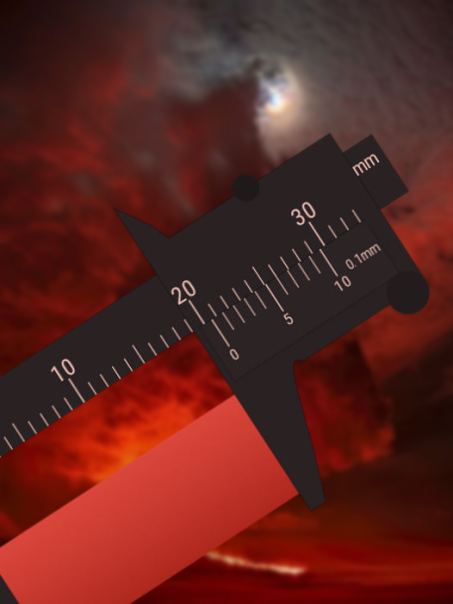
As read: 20.6 mm
